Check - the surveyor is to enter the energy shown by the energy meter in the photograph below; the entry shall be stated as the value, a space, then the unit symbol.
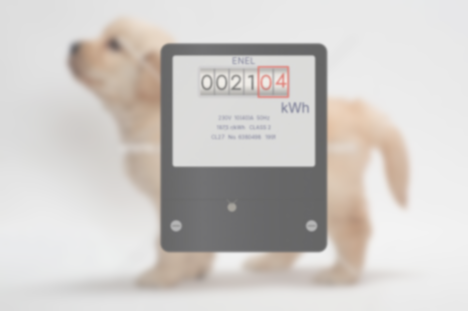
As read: 21.04 kWh
